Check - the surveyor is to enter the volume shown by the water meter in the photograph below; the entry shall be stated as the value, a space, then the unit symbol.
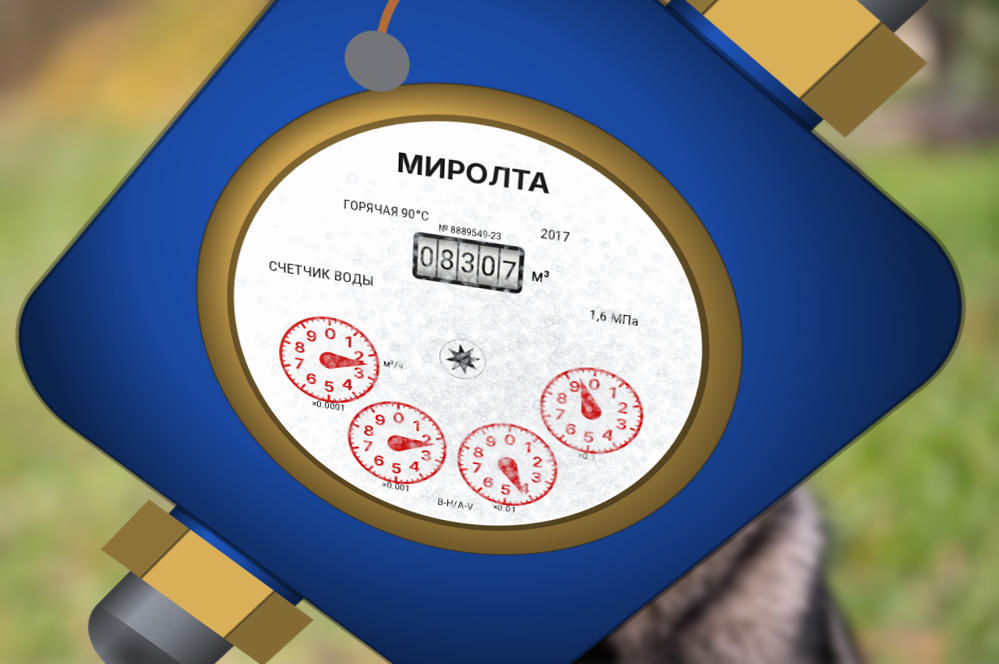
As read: 8306.9422 m³
